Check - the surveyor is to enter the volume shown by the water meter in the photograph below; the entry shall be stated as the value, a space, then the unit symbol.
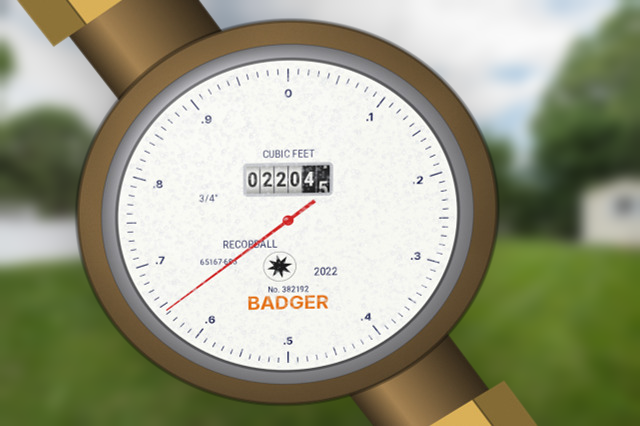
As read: 22044.64 ft³
